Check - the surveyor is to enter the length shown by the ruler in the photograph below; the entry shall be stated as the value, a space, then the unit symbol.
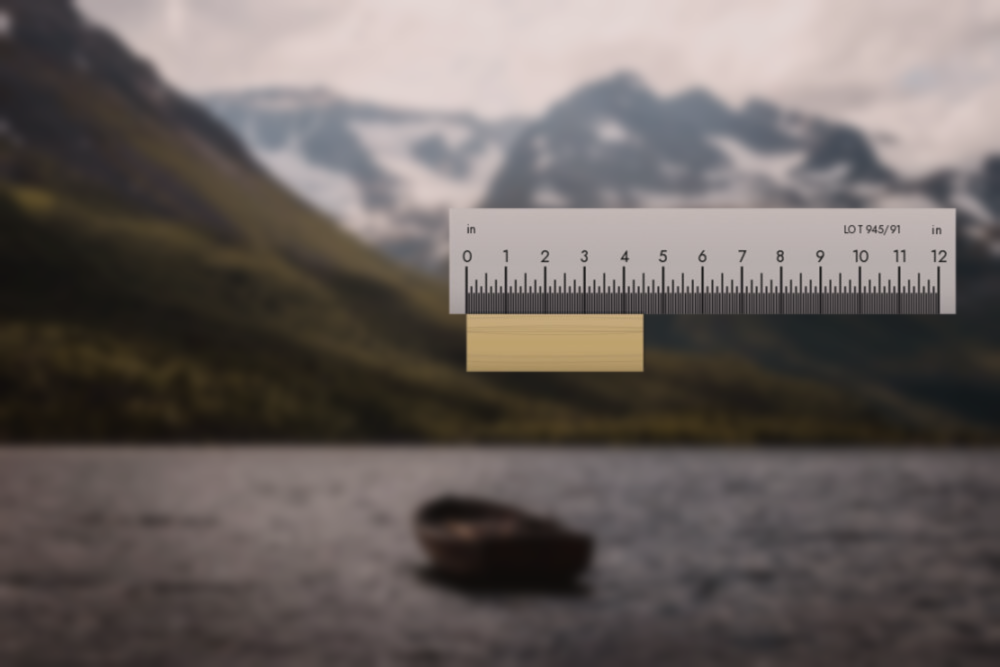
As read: 4.5 in
